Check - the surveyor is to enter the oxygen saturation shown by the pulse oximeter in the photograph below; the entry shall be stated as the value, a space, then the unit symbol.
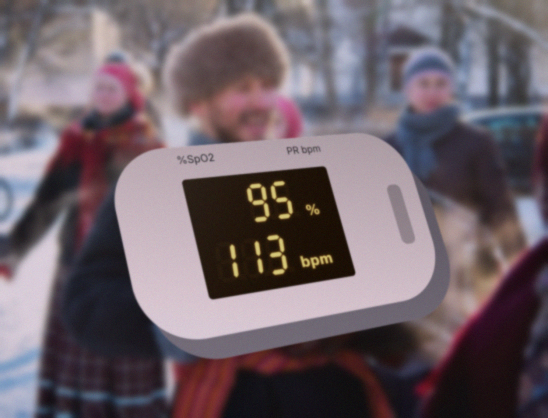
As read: 95 %
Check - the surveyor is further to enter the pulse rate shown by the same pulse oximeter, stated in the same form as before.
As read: 113 bpm
